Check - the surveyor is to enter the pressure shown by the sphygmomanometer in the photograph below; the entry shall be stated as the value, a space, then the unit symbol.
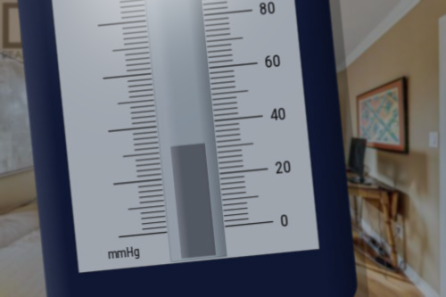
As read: 32 mmHg
